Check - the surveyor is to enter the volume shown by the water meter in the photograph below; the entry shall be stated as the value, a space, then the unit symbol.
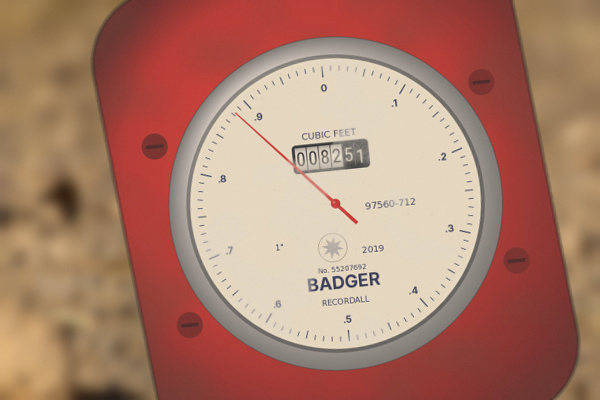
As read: 8250.88 ft³
